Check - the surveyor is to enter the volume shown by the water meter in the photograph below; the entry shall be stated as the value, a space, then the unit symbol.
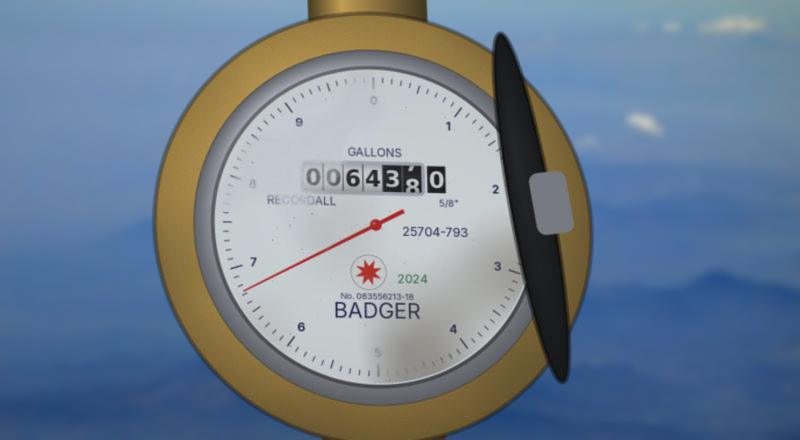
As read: 64376.7 gal
